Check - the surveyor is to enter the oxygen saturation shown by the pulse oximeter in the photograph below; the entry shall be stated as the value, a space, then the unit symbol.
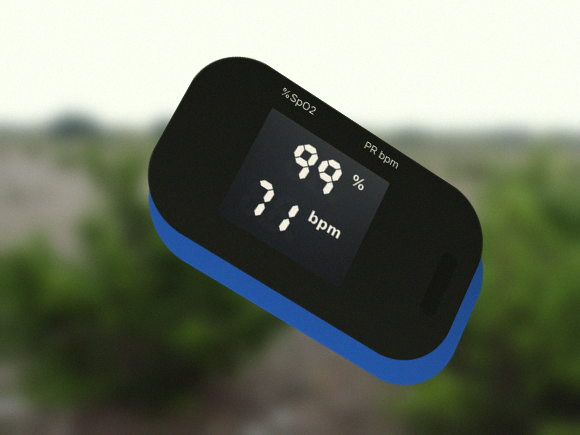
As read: 99 %
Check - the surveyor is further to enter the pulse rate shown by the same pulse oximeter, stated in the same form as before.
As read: 71 bpm
